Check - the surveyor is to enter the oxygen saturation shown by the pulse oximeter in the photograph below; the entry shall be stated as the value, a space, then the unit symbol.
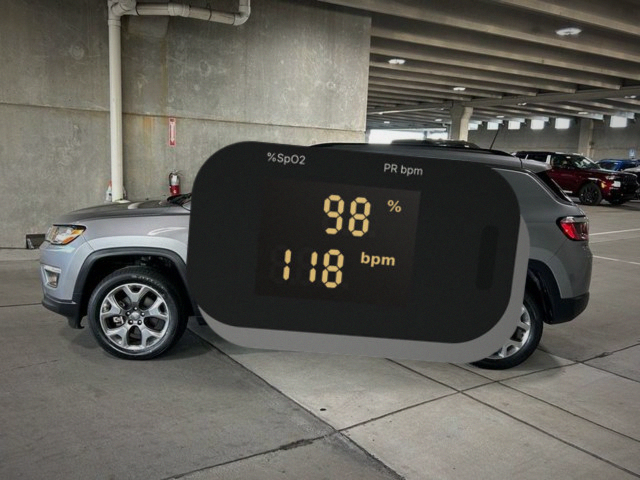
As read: 98 %
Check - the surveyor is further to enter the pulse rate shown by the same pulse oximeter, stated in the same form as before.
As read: 118 bpm
